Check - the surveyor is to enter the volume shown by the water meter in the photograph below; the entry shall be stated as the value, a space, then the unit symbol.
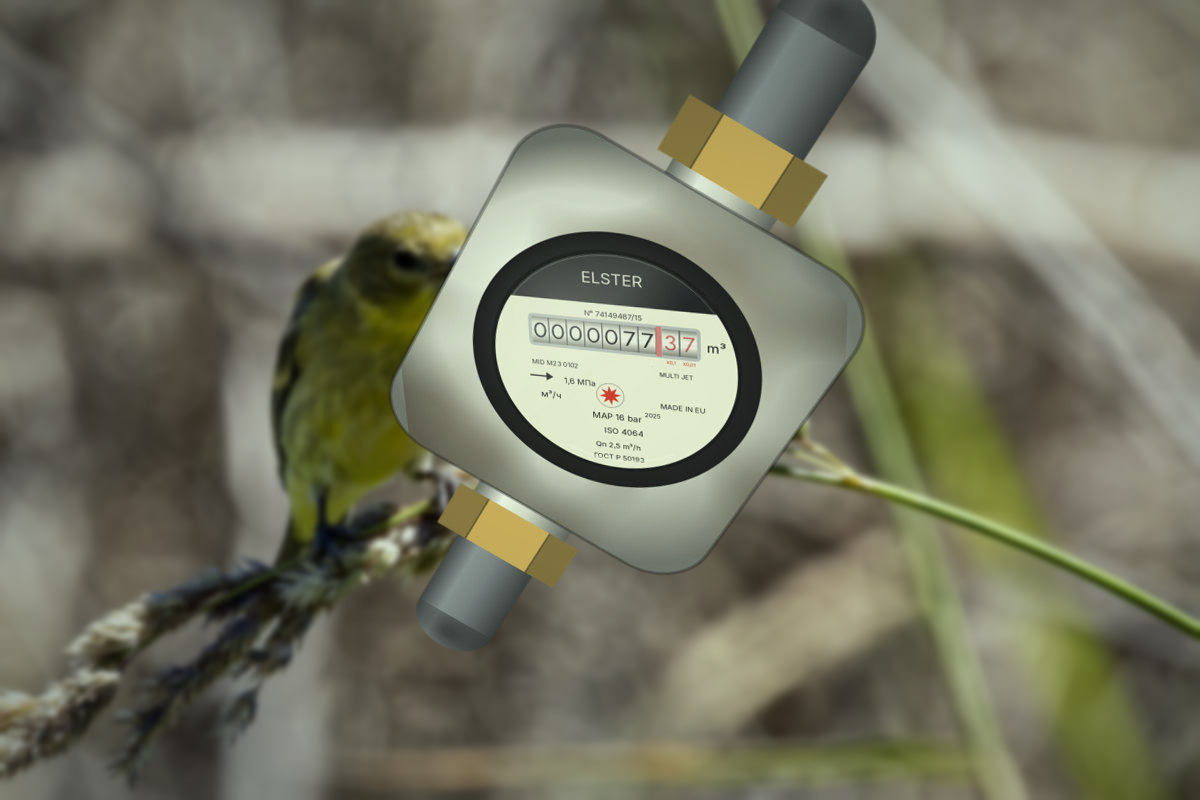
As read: 77.37 m³
